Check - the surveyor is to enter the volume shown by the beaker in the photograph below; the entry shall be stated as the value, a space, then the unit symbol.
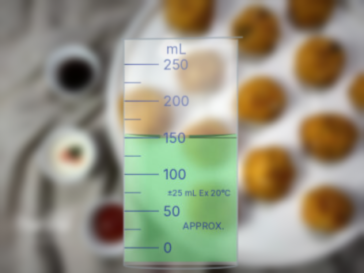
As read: 150 mL
